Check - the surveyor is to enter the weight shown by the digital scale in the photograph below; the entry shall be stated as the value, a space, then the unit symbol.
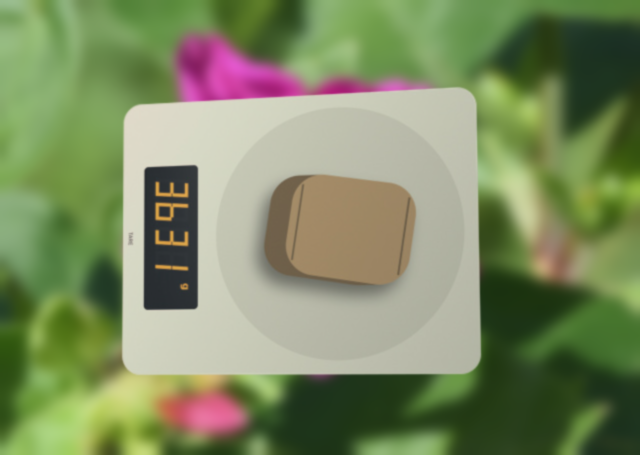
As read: 3631 g
